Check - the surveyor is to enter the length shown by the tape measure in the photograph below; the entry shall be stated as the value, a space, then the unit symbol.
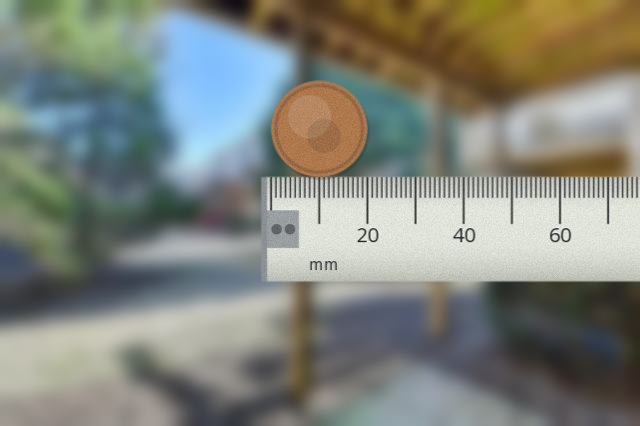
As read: 20 mm
